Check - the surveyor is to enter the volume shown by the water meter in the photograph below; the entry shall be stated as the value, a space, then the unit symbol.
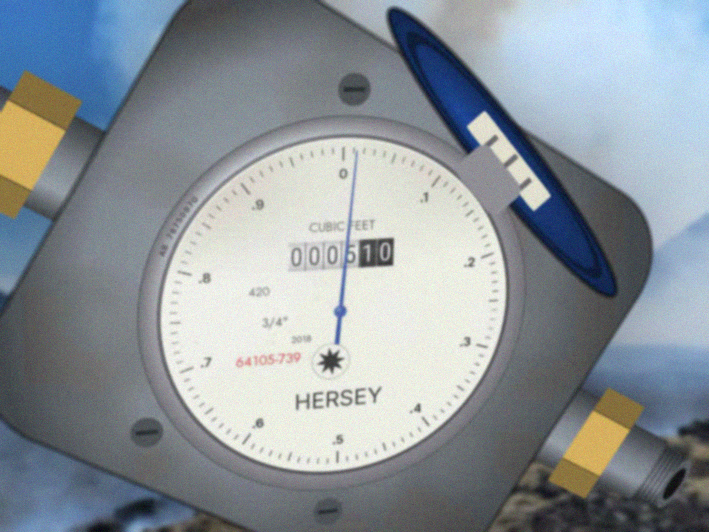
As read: 510.01 ft³
